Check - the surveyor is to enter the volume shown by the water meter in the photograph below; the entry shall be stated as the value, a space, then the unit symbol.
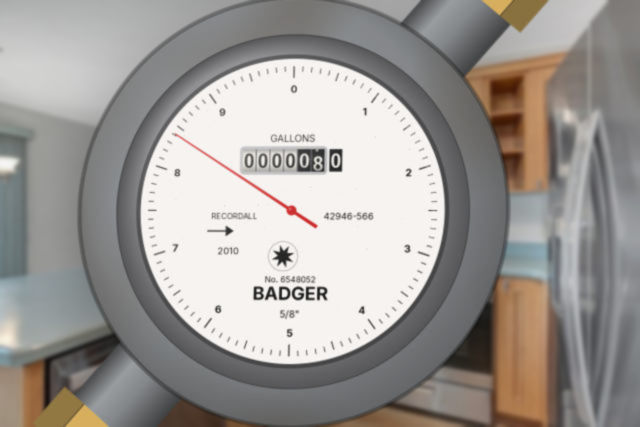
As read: 78.4 gal
